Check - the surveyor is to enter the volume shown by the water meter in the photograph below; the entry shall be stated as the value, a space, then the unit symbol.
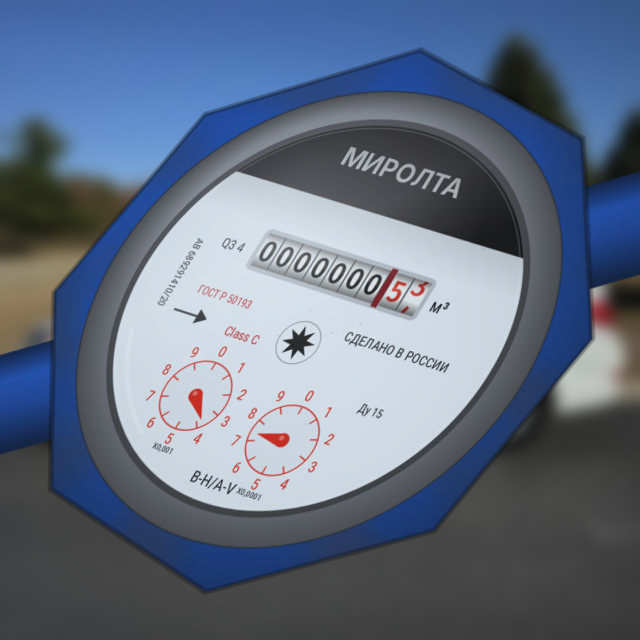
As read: 0.5337 m³
